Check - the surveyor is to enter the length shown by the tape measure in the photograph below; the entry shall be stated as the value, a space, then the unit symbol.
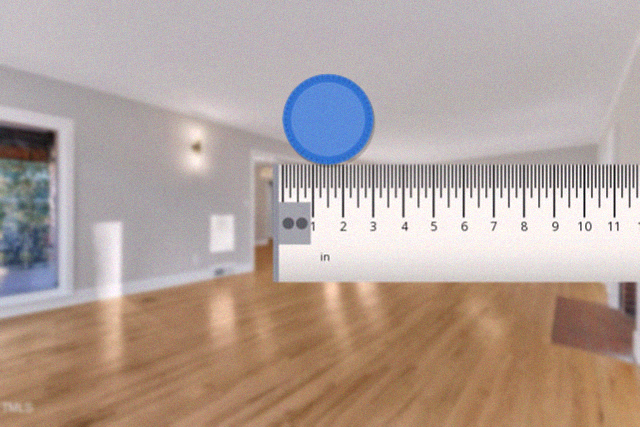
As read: 3 in
